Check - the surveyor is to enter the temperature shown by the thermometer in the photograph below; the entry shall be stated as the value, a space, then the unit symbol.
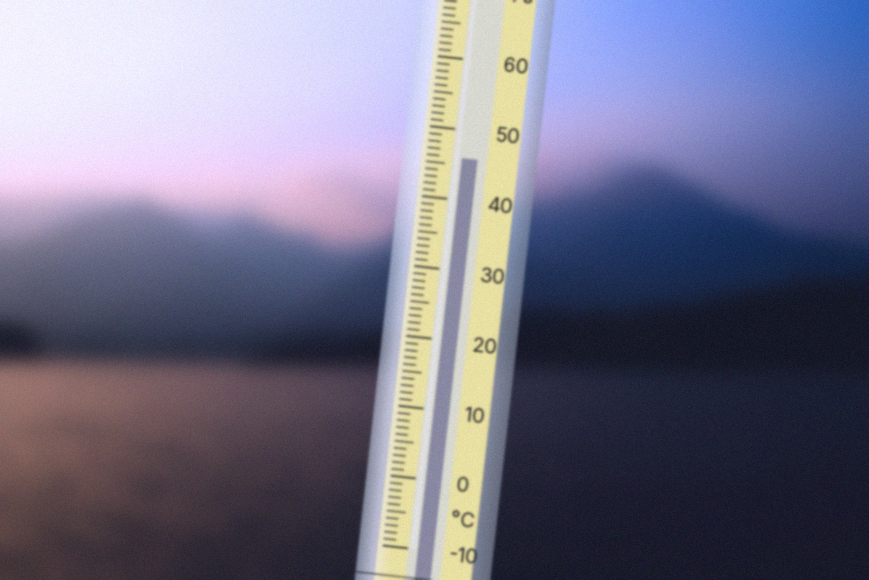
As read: 46 °C
